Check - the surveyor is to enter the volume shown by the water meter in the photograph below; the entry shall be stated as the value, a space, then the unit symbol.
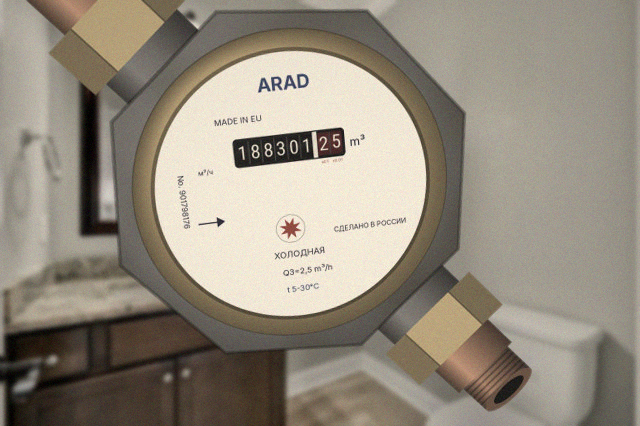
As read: 188301.25 m³
